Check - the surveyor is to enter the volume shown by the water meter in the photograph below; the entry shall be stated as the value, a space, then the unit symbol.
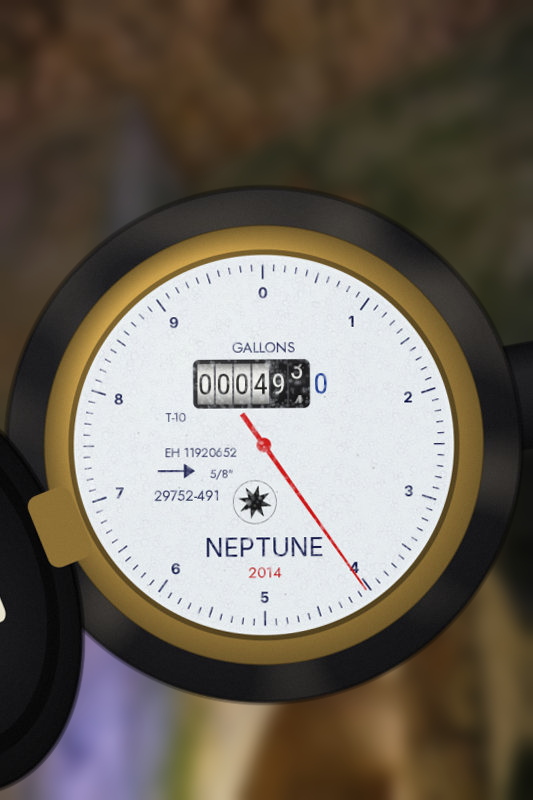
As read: 4934.0 gal
